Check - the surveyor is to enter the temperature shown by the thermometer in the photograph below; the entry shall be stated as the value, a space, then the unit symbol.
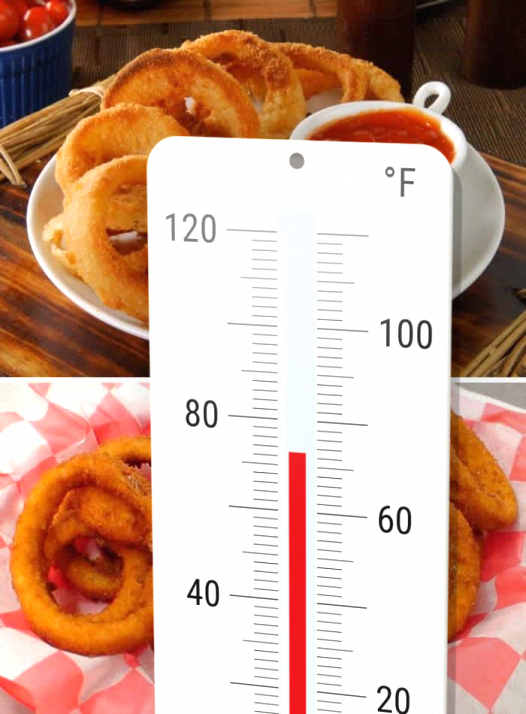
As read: 73 °F
